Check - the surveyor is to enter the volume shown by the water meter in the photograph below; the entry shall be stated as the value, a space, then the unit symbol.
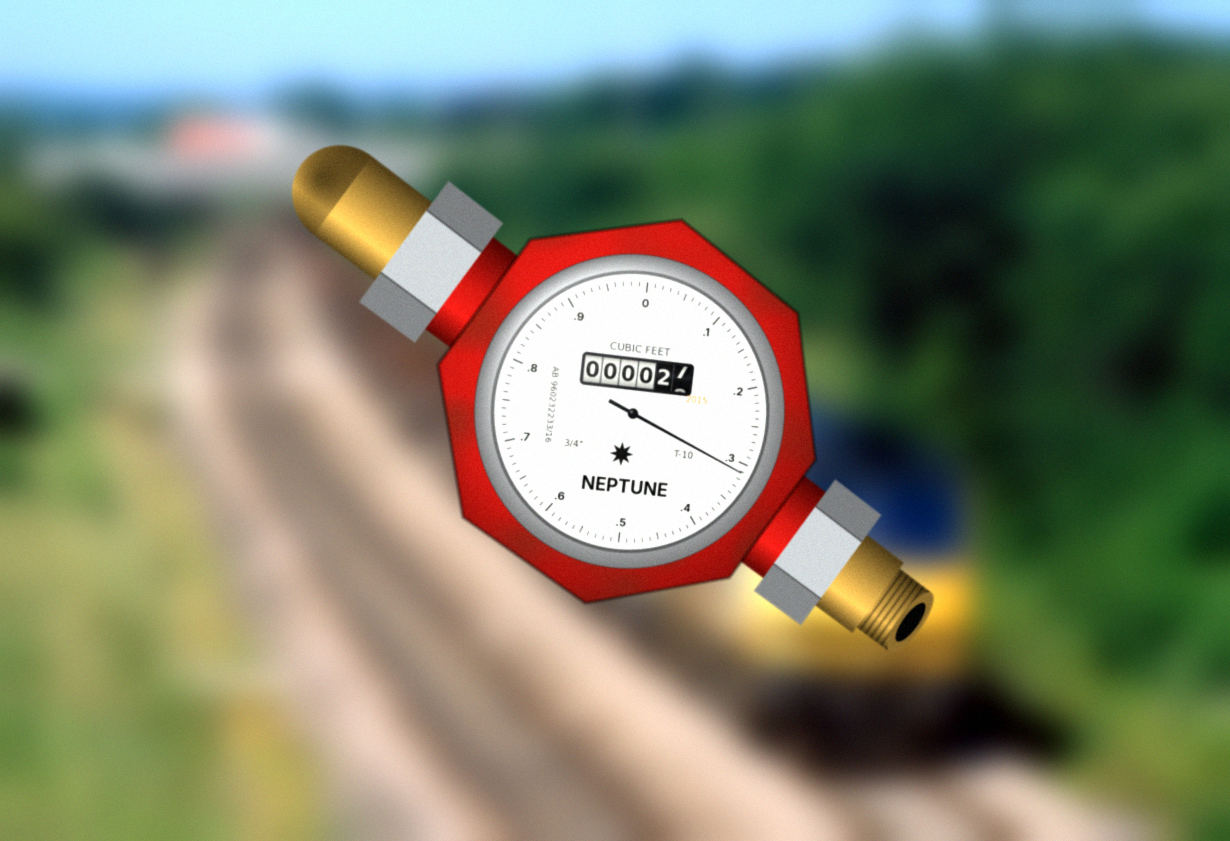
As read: 27.31 ft³
